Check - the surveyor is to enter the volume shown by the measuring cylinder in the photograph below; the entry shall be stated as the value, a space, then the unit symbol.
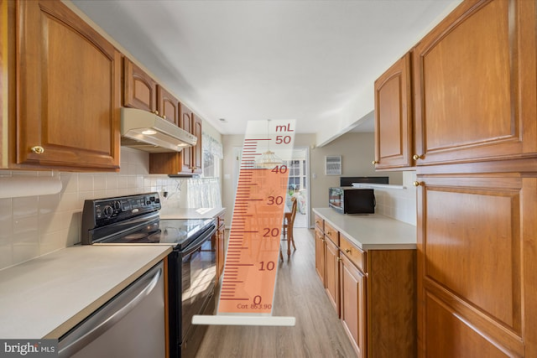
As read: 40 mL
